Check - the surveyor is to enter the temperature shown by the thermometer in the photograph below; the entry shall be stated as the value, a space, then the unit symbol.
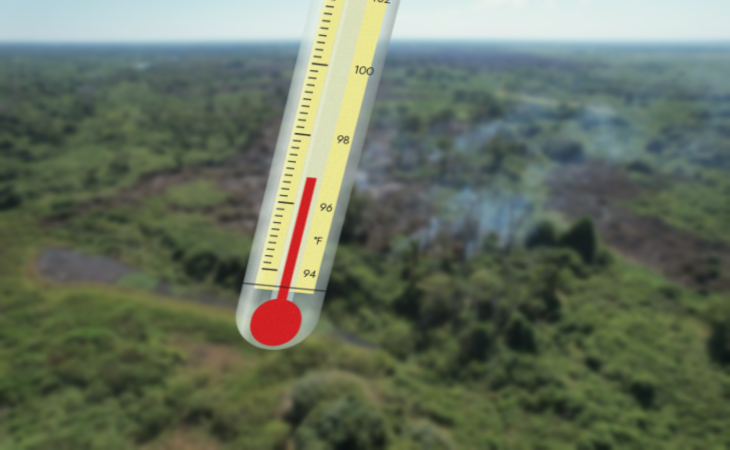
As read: 96.8 °F
